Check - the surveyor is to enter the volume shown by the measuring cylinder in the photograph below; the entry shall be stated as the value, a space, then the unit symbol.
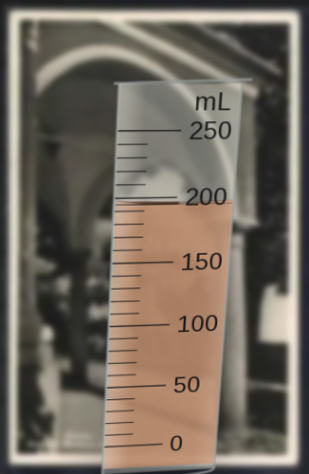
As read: 195 mL
